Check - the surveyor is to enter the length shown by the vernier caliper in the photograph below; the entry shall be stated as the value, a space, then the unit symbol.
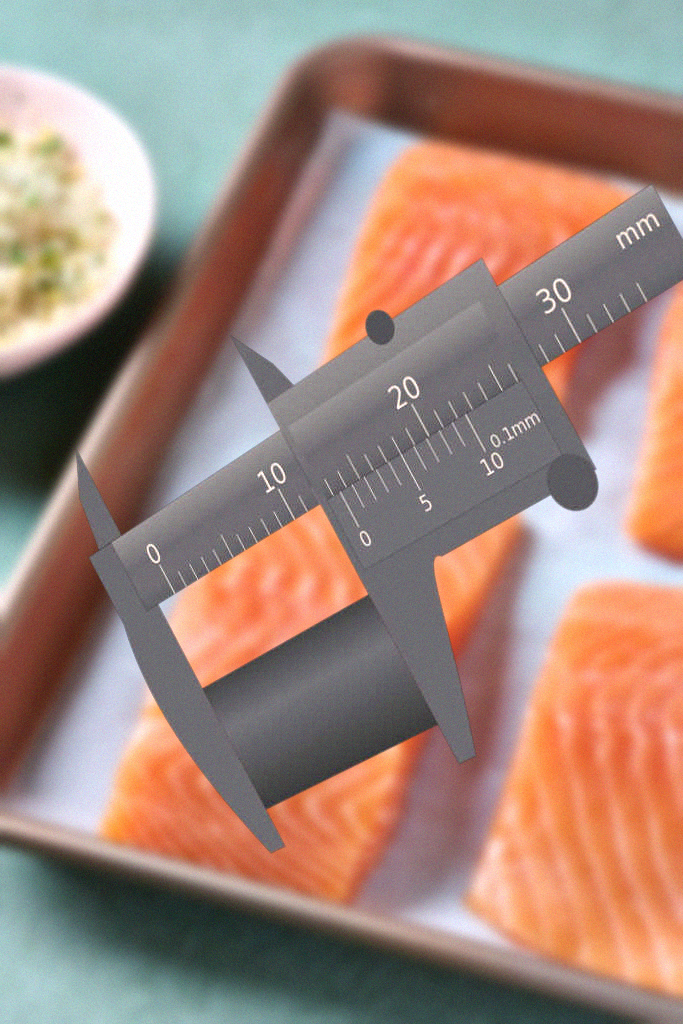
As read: 13.5 mm
